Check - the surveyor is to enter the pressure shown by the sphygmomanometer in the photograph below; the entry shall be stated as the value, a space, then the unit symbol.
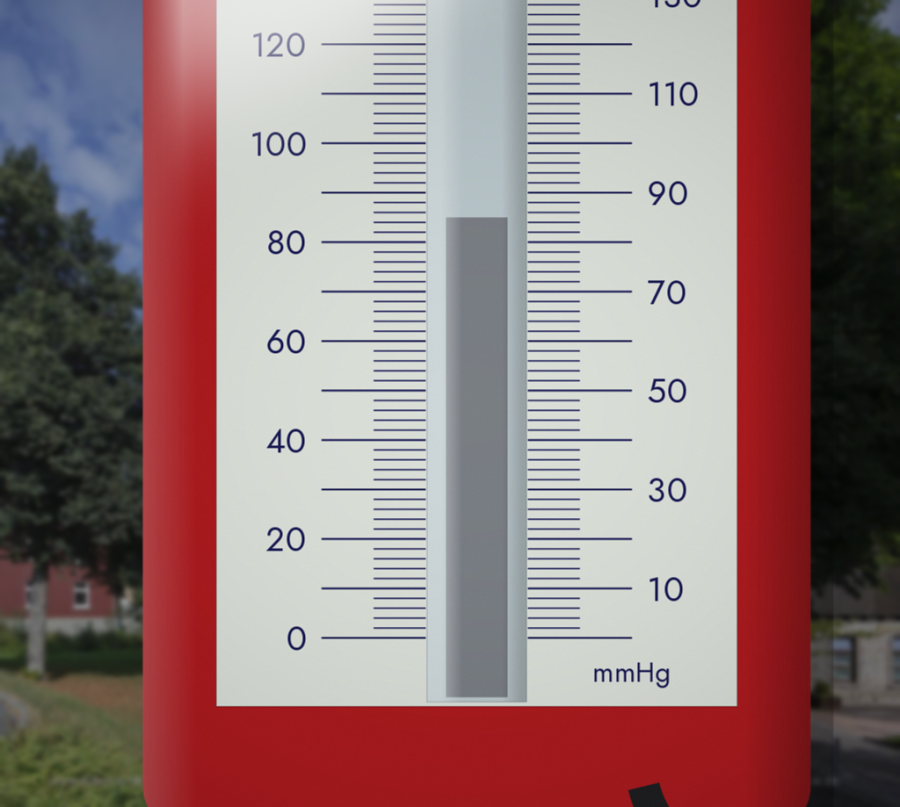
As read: 85 mmHg
